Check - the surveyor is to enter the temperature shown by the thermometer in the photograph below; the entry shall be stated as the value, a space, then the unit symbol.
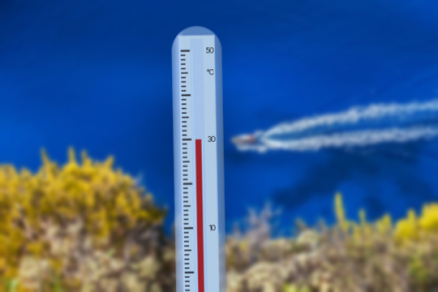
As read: 30 °C
